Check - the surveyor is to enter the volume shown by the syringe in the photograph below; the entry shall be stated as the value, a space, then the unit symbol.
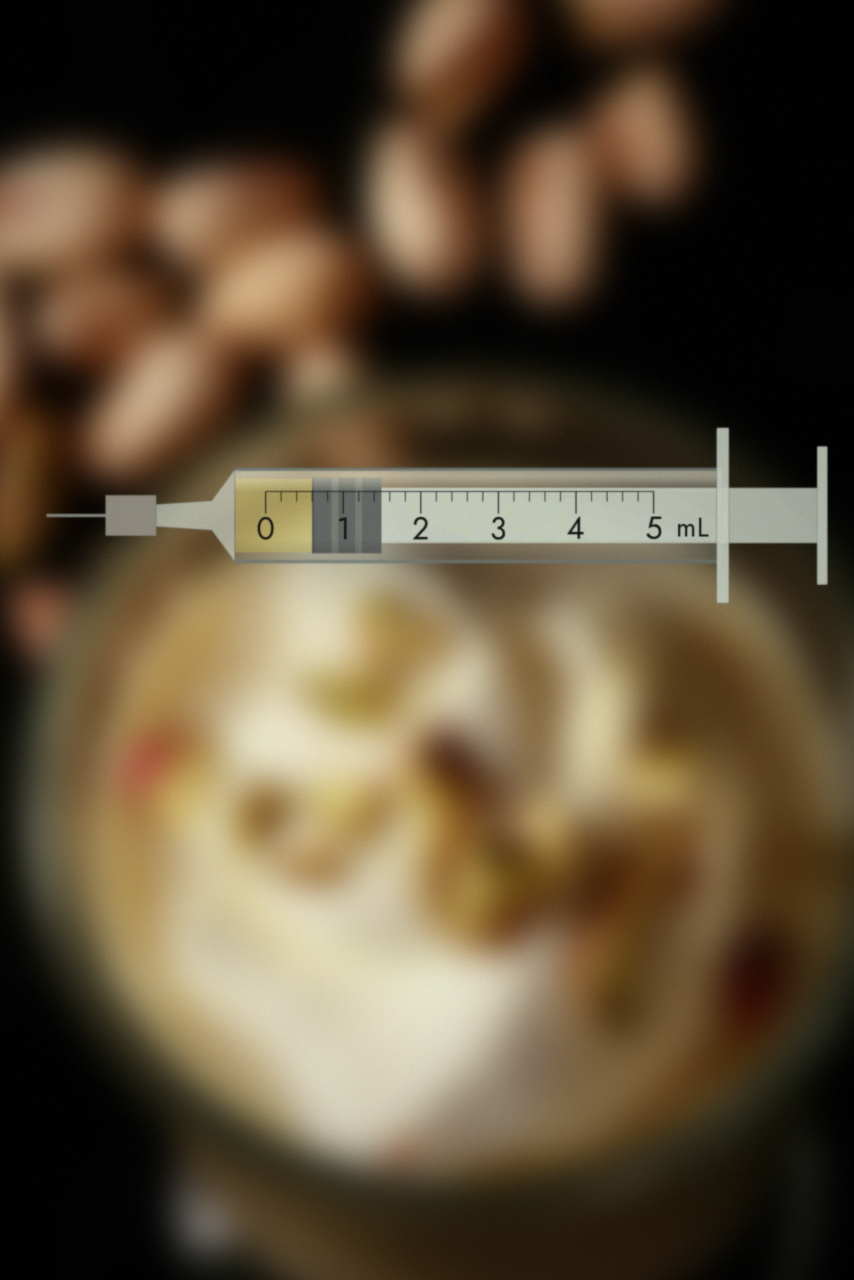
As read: 0.6 mL
